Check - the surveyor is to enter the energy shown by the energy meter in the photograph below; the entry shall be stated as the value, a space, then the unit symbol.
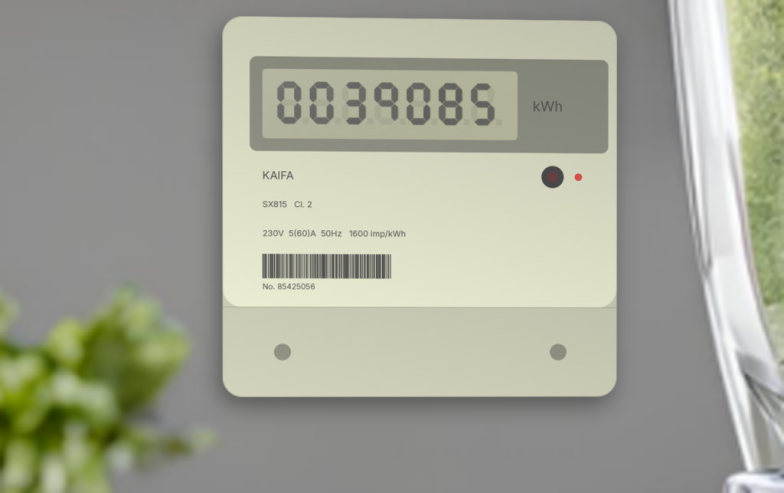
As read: 39085 kWh
